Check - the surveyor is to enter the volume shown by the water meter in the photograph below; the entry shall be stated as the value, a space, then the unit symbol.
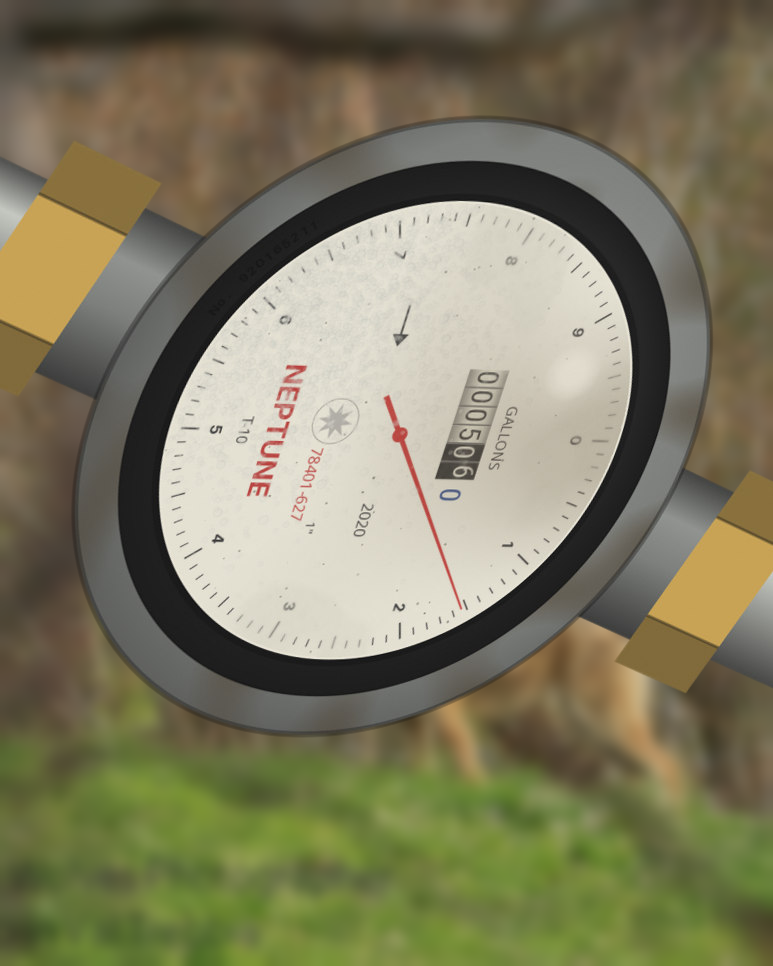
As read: 5061.5 gal
